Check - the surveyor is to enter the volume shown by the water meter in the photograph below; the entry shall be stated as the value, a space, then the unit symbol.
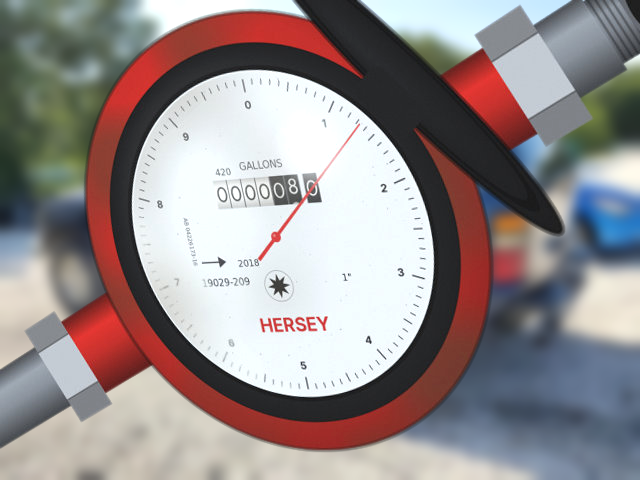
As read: 81.3 gal
